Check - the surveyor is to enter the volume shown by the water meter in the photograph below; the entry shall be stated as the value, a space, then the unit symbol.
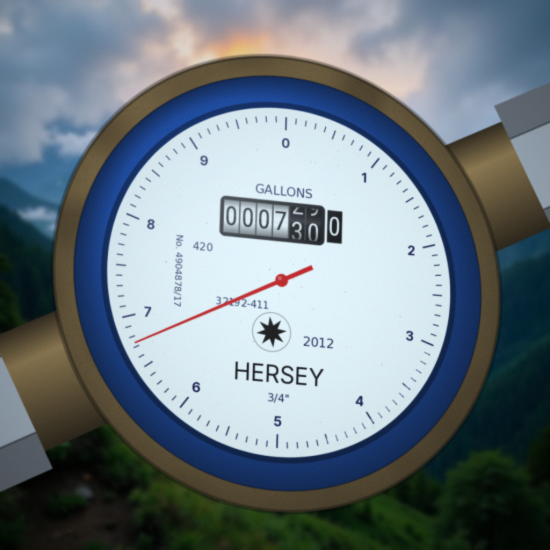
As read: 7296.7 gal
